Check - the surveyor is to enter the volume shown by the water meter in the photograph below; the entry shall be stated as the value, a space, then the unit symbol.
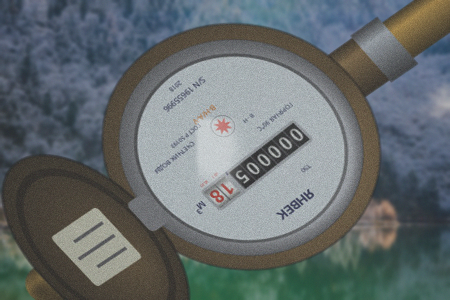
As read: 5.18 m³
